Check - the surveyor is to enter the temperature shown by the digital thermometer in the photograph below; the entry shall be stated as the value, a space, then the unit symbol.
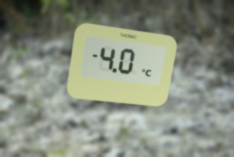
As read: -4.0 °C
